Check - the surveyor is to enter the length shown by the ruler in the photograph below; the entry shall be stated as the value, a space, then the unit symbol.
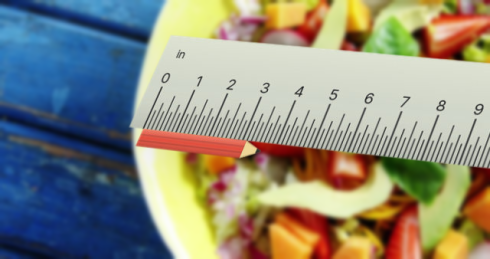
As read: 3.625 in
